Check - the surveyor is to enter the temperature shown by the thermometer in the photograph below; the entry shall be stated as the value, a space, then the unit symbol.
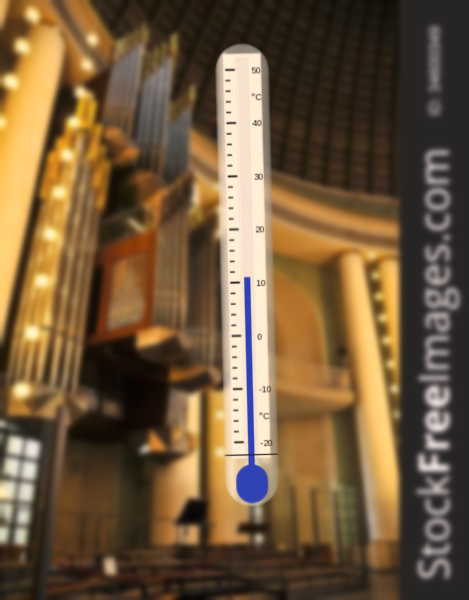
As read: 11 °C
